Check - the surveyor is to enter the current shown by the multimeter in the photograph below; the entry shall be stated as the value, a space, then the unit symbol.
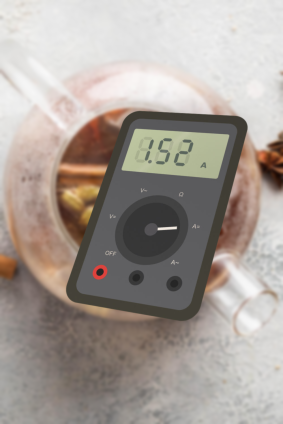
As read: 1.52 A
